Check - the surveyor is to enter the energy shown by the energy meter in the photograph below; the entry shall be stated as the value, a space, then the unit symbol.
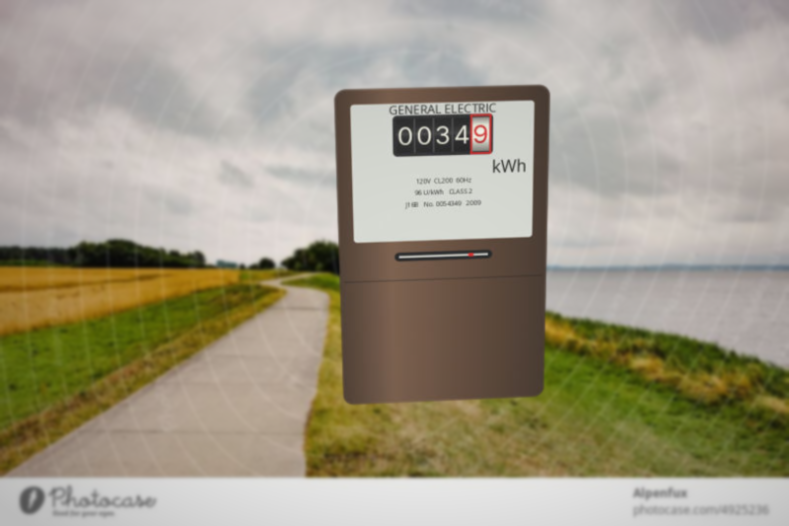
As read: 34.9 kWh
